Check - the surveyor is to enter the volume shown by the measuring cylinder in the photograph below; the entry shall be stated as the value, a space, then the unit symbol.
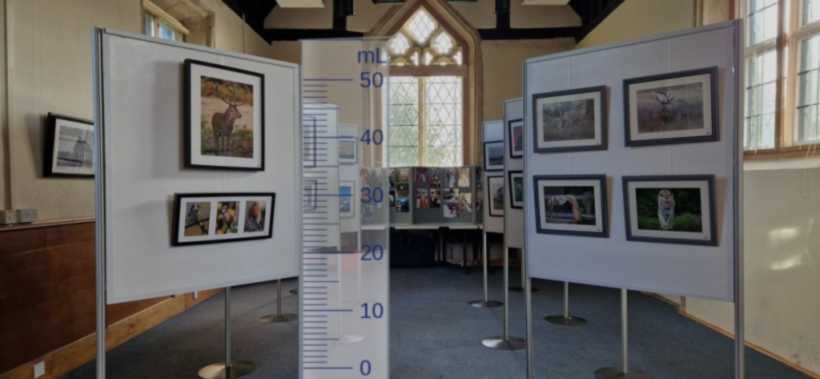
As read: 20 mL
